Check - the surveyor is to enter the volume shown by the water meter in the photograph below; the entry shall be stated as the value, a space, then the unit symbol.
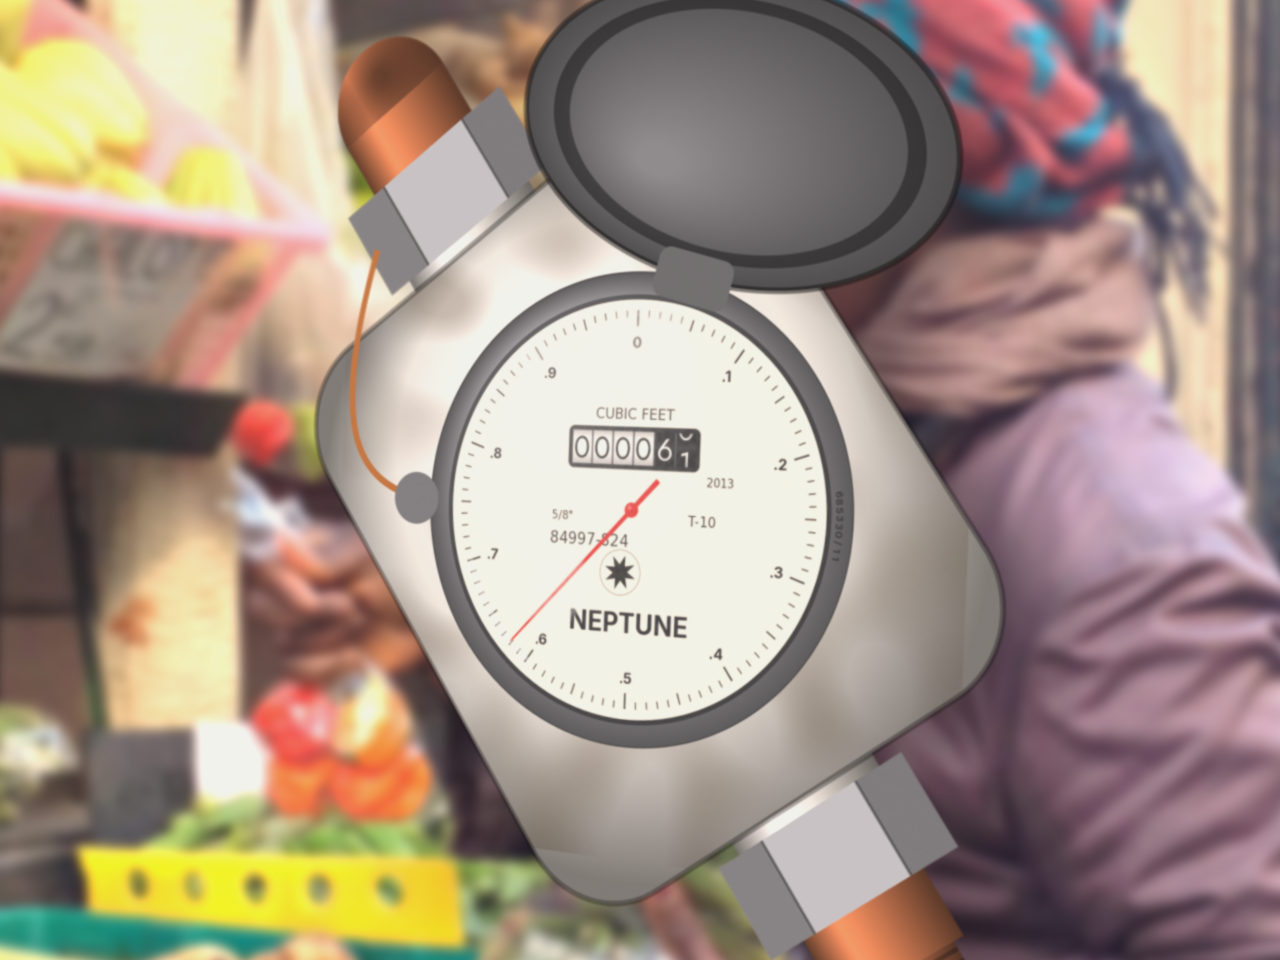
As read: 60.62 ft³
